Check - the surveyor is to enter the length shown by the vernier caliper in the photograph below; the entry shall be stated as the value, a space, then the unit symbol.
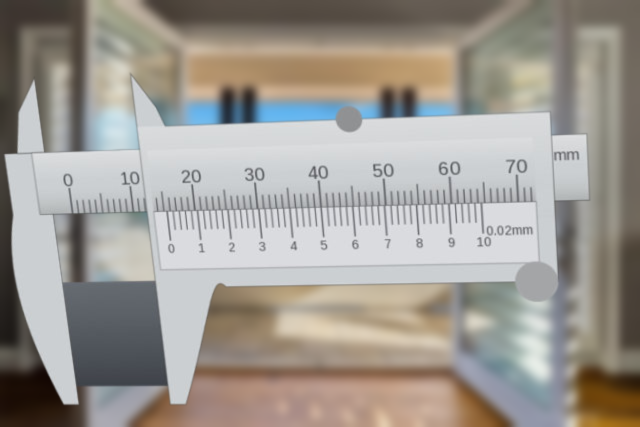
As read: 15.5 mm
